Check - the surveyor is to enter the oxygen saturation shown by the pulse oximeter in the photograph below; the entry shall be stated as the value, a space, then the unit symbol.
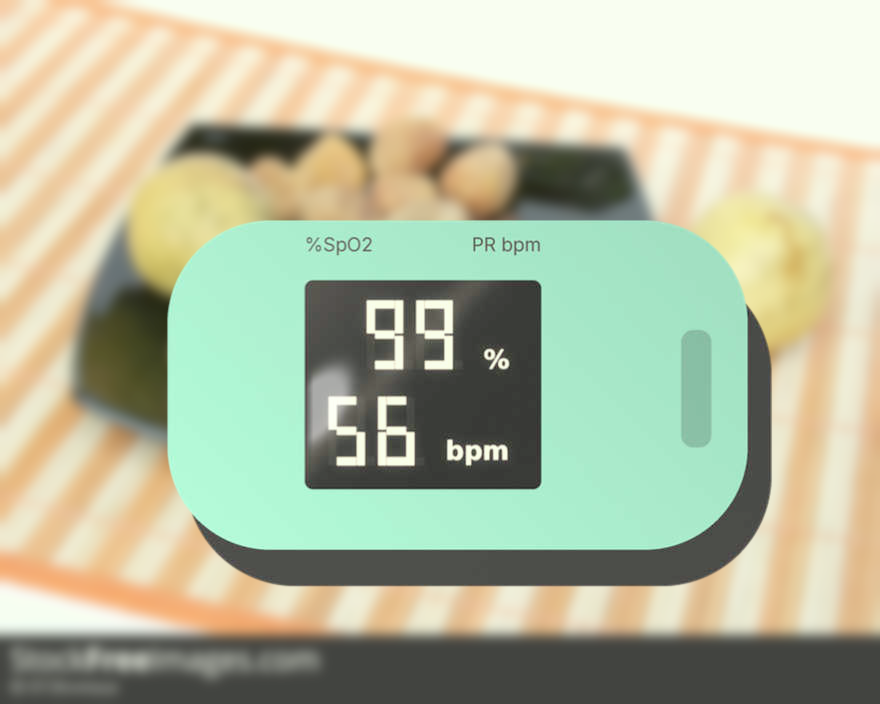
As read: 99 %
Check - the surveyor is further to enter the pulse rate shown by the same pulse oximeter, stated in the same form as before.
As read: 56 bpm
